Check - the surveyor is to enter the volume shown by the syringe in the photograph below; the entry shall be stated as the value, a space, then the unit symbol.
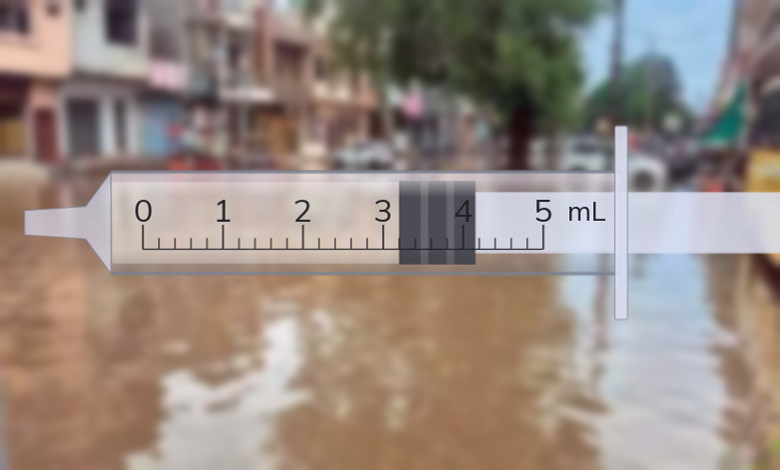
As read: 3.2 mL
